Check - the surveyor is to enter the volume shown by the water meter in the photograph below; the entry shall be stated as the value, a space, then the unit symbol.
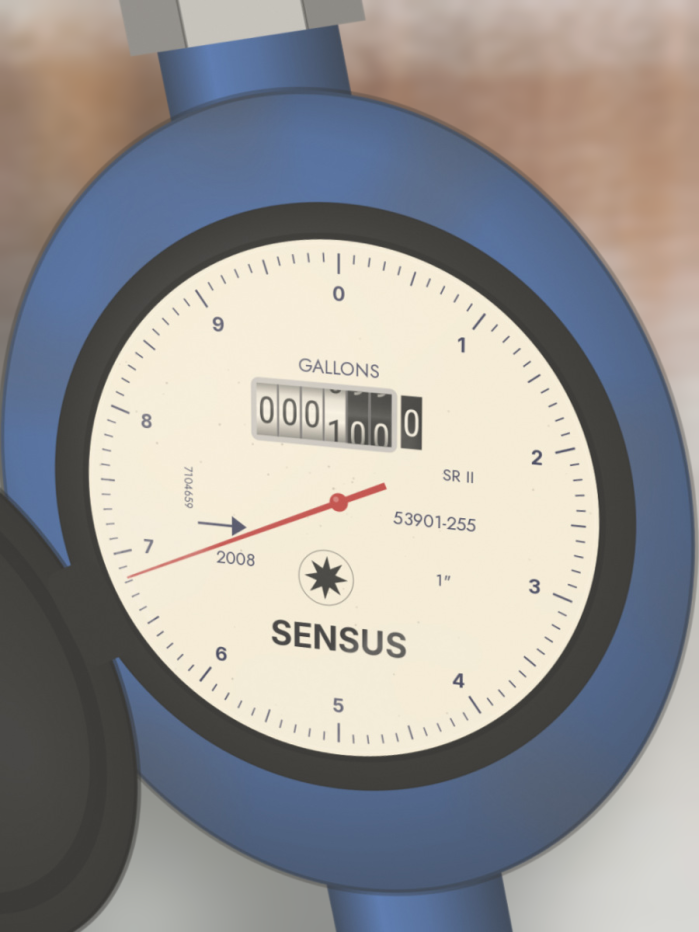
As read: 996.8 gal
